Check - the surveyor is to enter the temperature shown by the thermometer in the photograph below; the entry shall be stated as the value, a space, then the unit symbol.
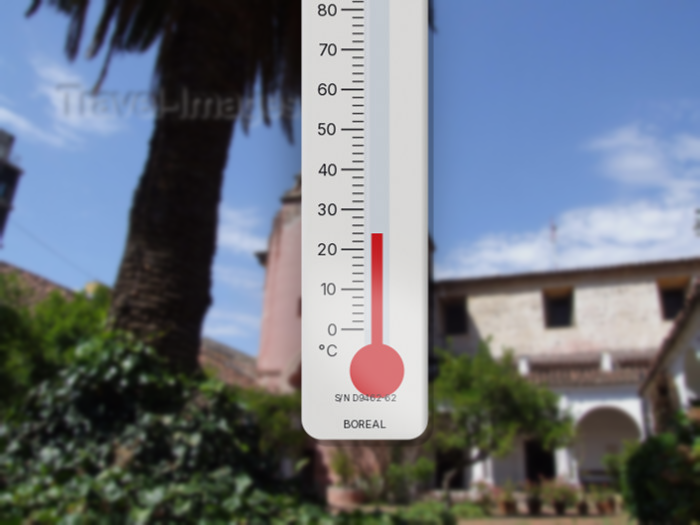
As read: 24 °C
